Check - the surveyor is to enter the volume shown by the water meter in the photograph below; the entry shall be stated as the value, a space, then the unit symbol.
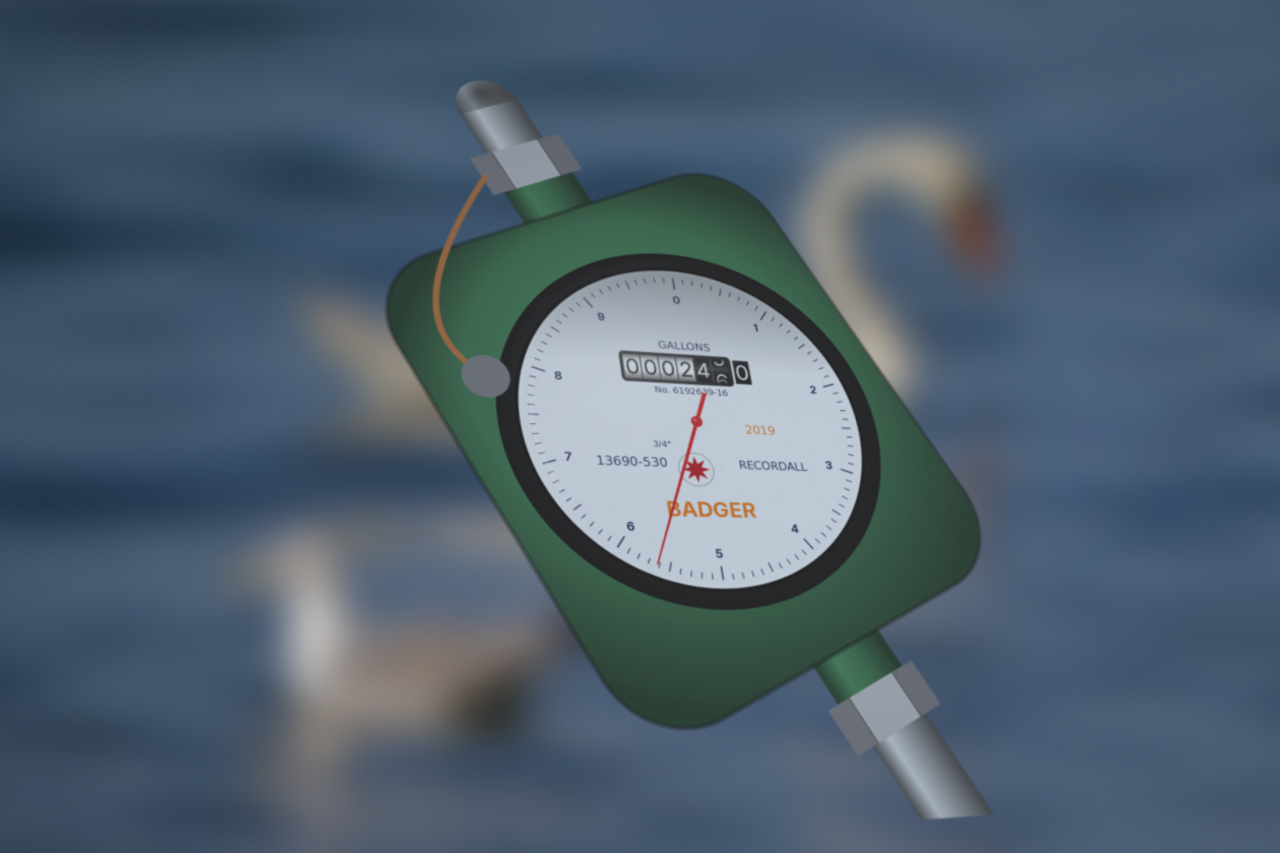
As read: 2455.6 gal
